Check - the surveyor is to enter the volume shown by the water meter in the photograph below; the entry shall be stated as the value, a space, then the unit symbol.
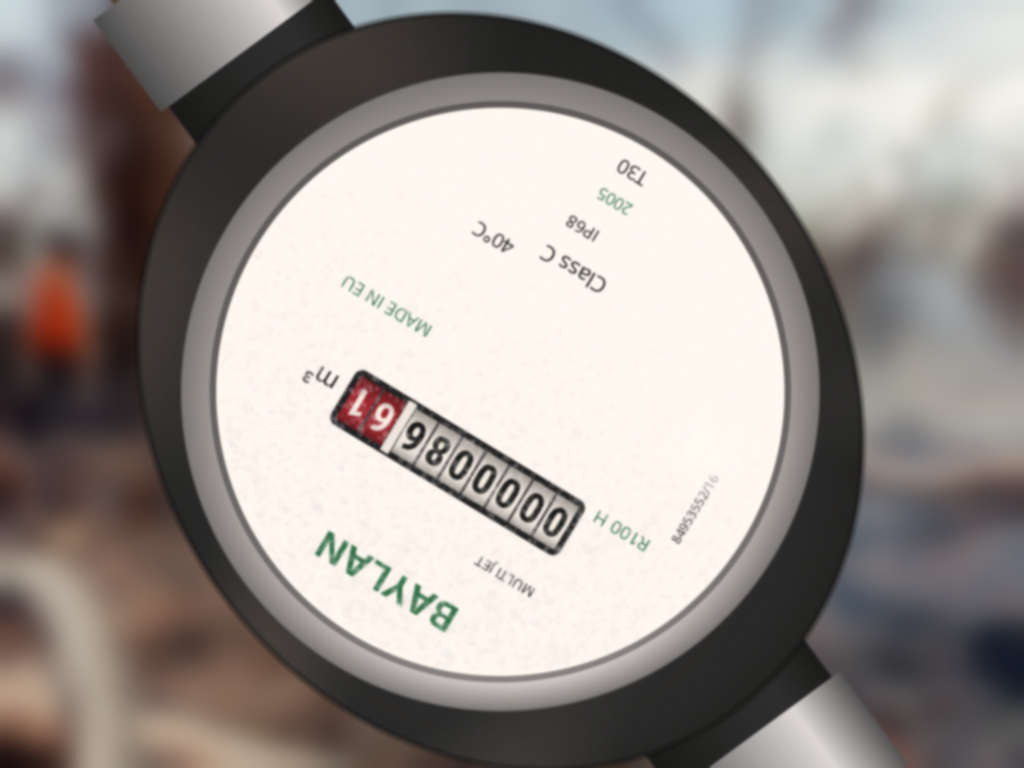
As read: 86.61 m³
